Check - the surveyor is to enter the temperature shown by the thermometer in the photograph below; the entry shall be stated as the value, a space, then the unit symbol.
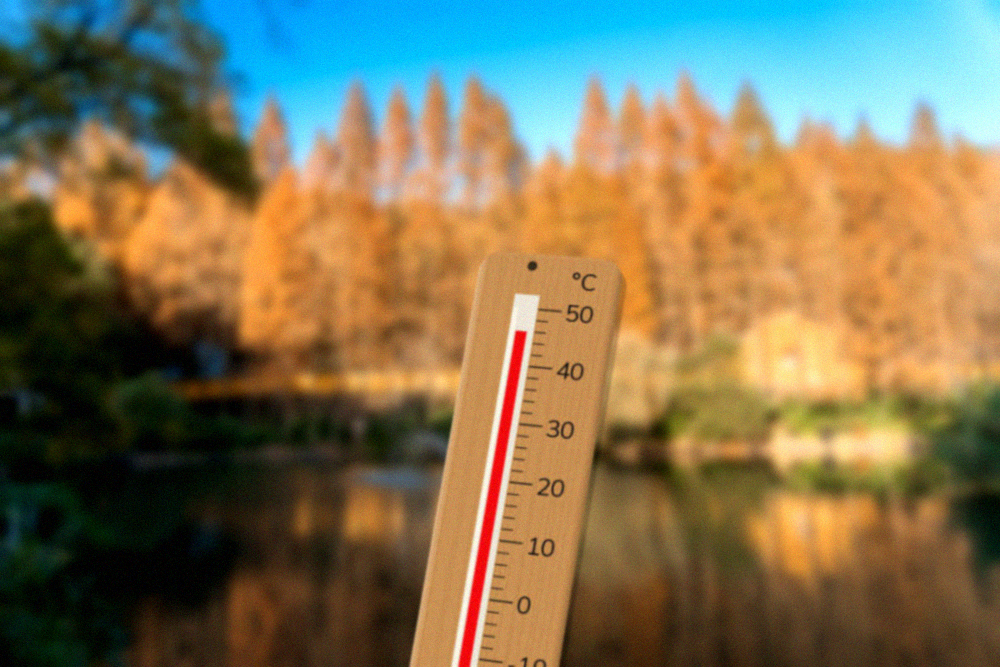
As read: 46 °C
